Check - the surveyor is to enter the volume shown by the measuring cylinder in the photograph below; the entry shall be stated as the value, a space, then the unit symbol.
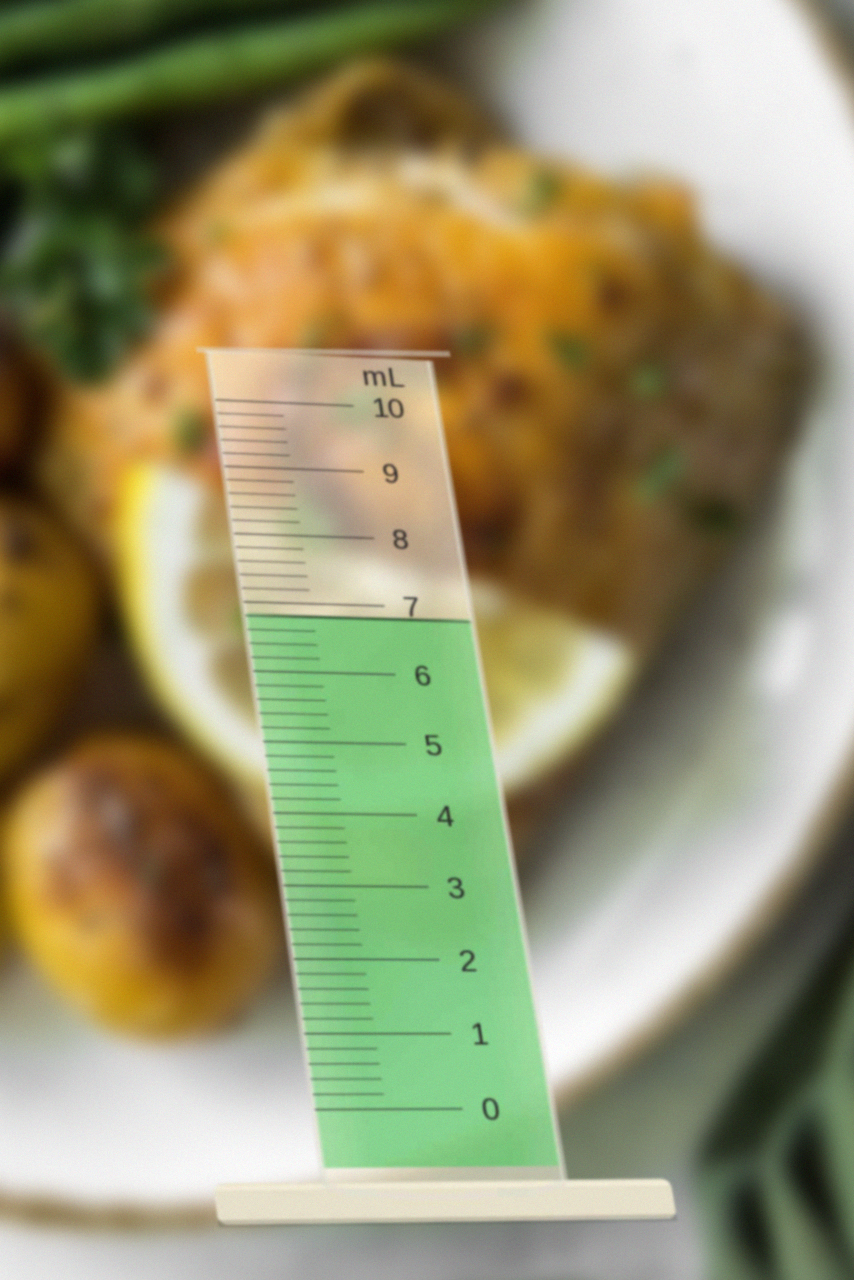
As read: 6.8 mL
